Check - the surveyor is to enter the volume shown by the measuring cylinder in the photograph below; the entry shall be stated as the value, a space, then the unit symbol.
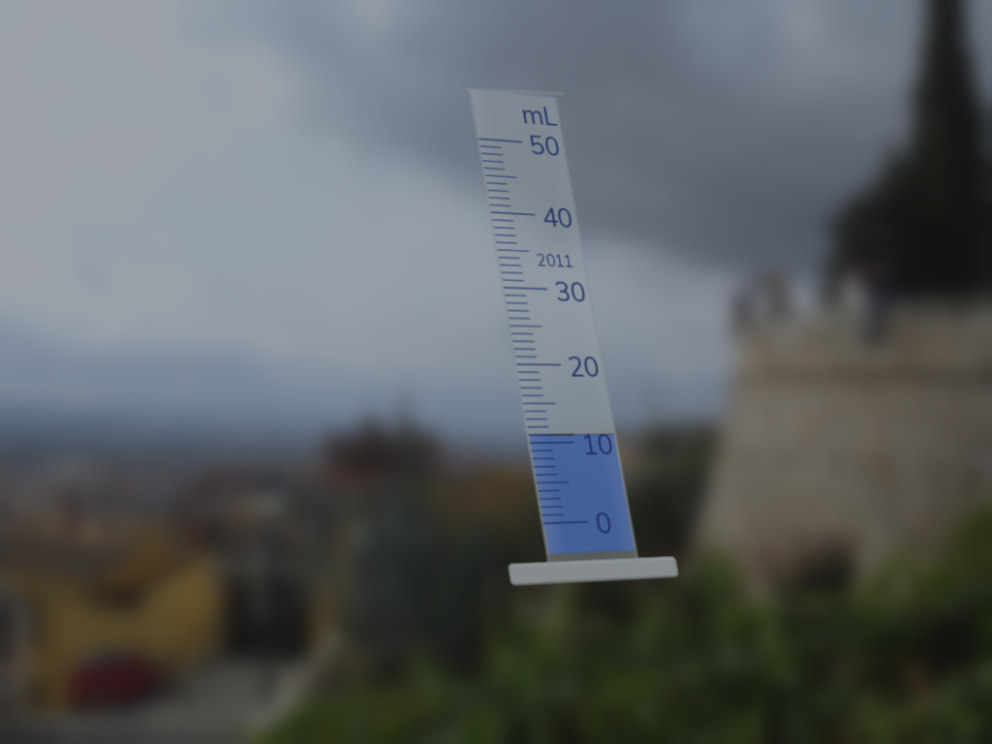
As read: 11 mL
